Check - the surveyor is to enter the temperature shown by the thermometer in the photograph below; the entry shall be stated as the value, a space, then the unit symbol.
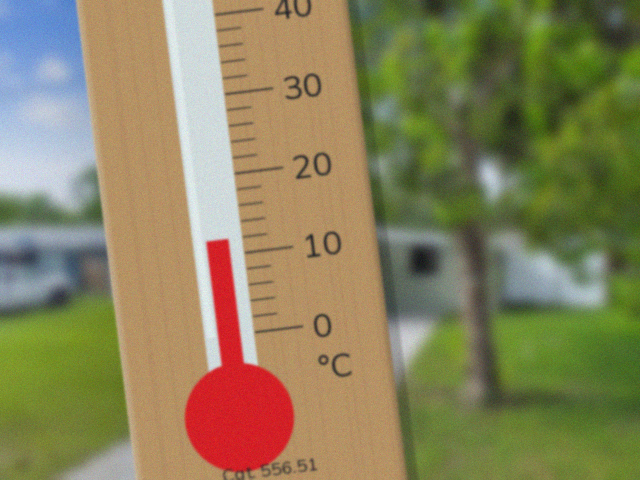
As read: 12 °C
